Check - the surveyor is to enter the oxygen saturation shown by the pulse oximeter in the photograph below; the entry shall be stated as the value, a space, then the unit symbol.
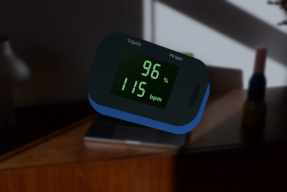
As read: 96 %
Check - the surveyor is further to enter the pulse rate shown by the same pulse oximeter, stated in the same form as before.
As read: 115 bpm
